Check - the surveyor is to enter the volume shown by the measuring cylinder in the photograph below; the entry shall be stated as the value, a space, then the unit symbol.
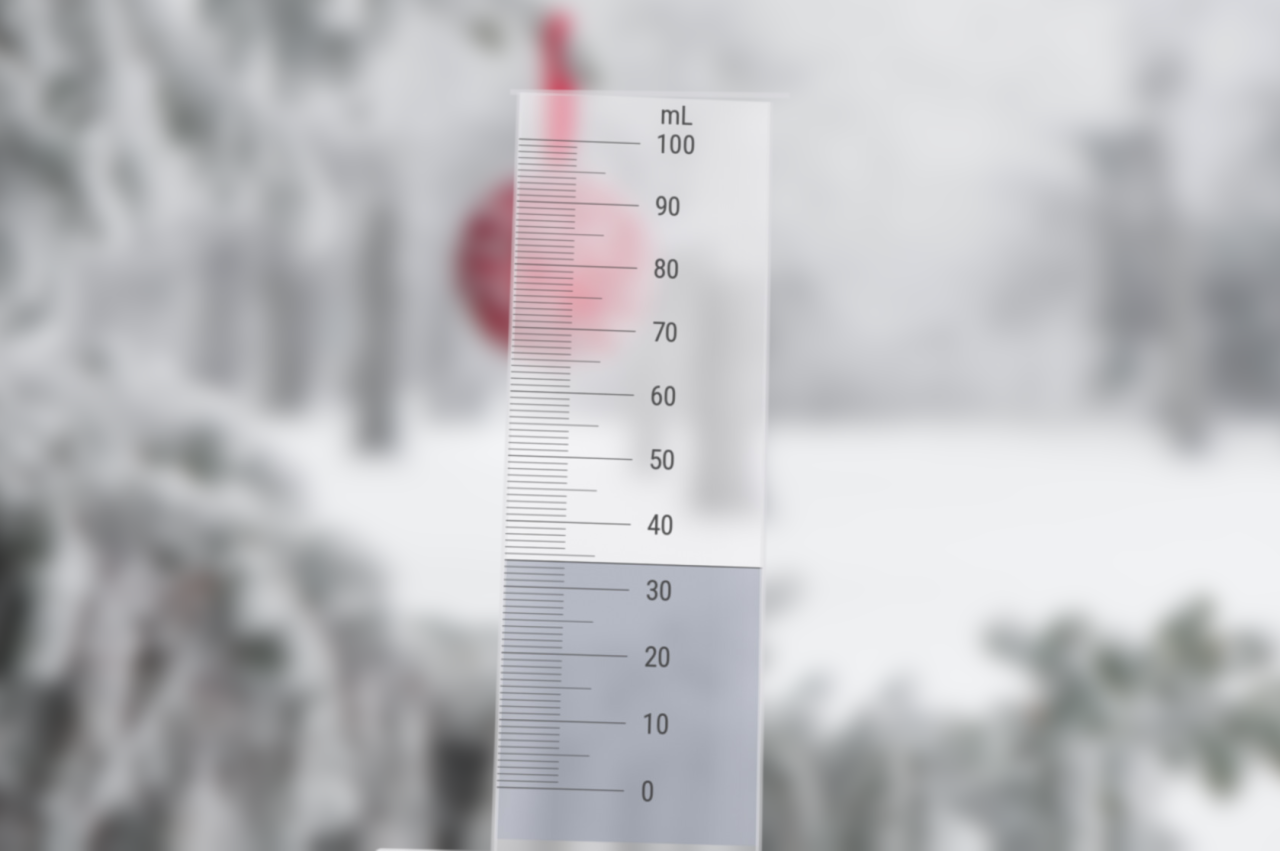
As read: 34 mL
